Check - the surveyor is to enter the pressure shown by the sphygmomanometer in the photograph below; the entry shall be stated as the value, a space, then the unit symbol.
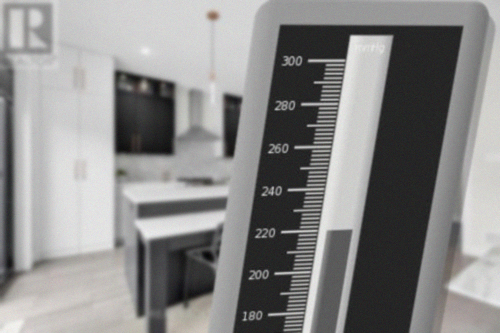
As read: 220 mmHg
